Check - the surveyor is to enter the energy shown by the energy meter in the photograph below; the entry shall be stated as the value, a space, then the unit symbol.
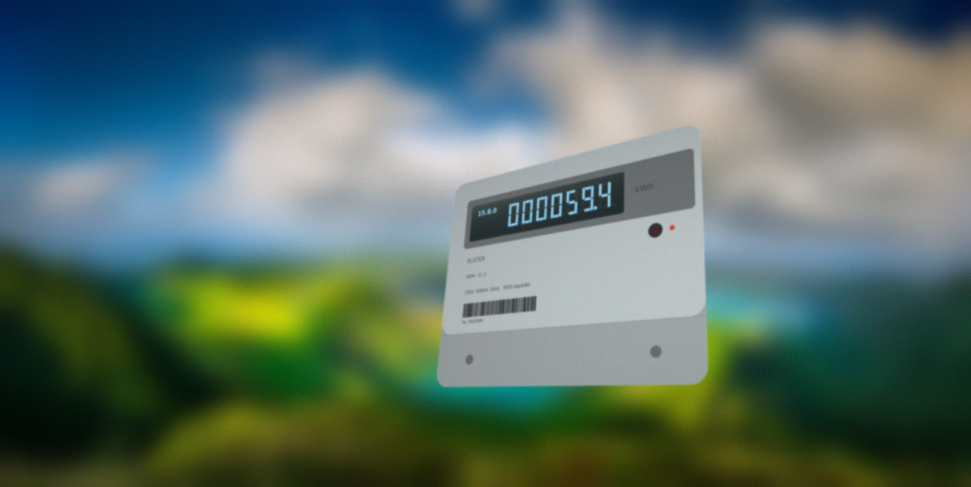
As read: 59.4 kWh
